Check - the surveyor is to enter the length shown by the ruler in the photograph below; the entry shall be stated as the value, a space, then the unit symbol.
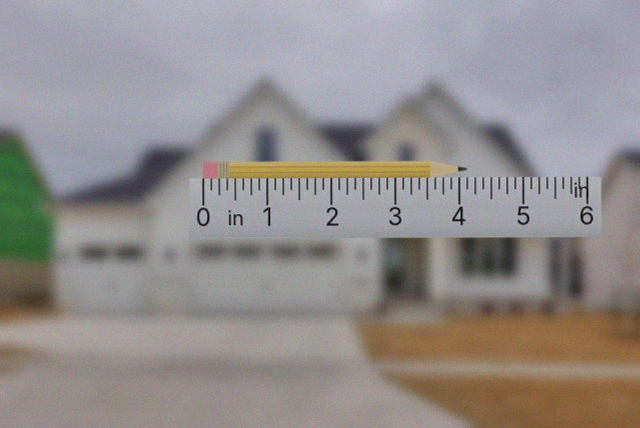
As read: 4.125 in
